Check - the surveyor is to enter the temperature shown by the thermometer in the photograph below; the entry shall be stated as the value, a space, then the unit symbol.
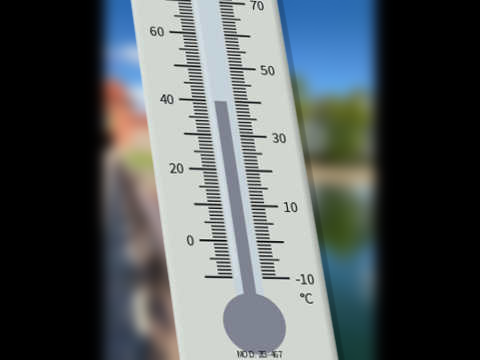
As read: 40 °C
